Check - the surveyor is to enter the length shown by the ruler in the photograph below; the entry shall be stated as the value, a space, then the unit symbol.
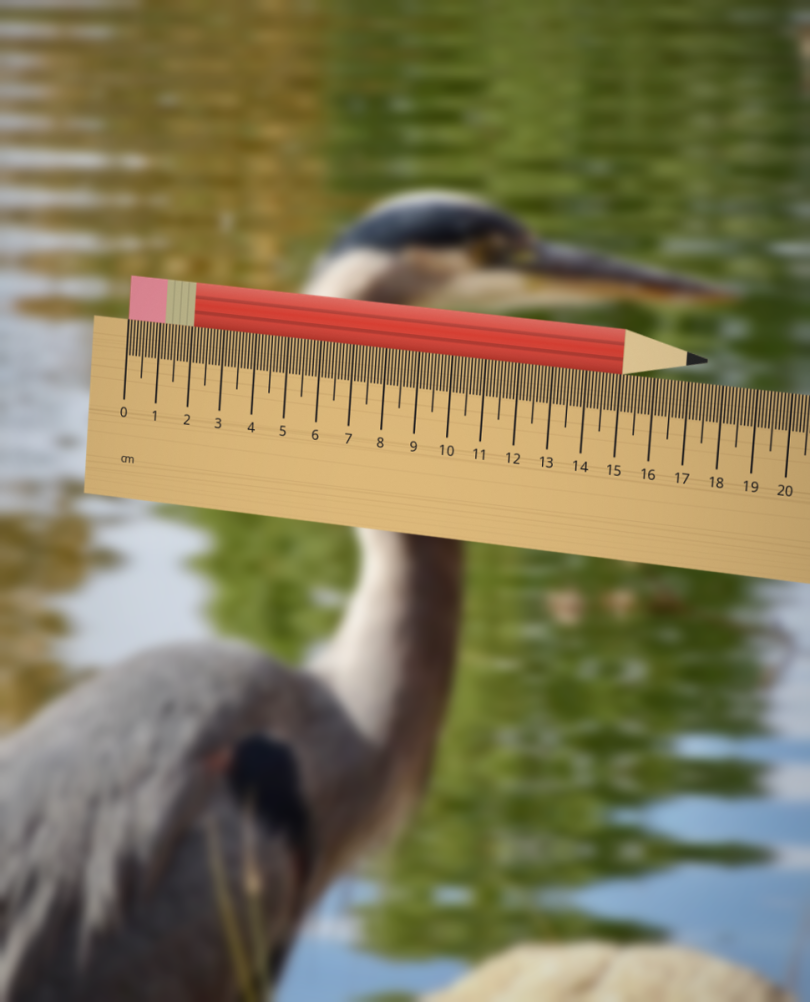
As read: 17.5 cm
